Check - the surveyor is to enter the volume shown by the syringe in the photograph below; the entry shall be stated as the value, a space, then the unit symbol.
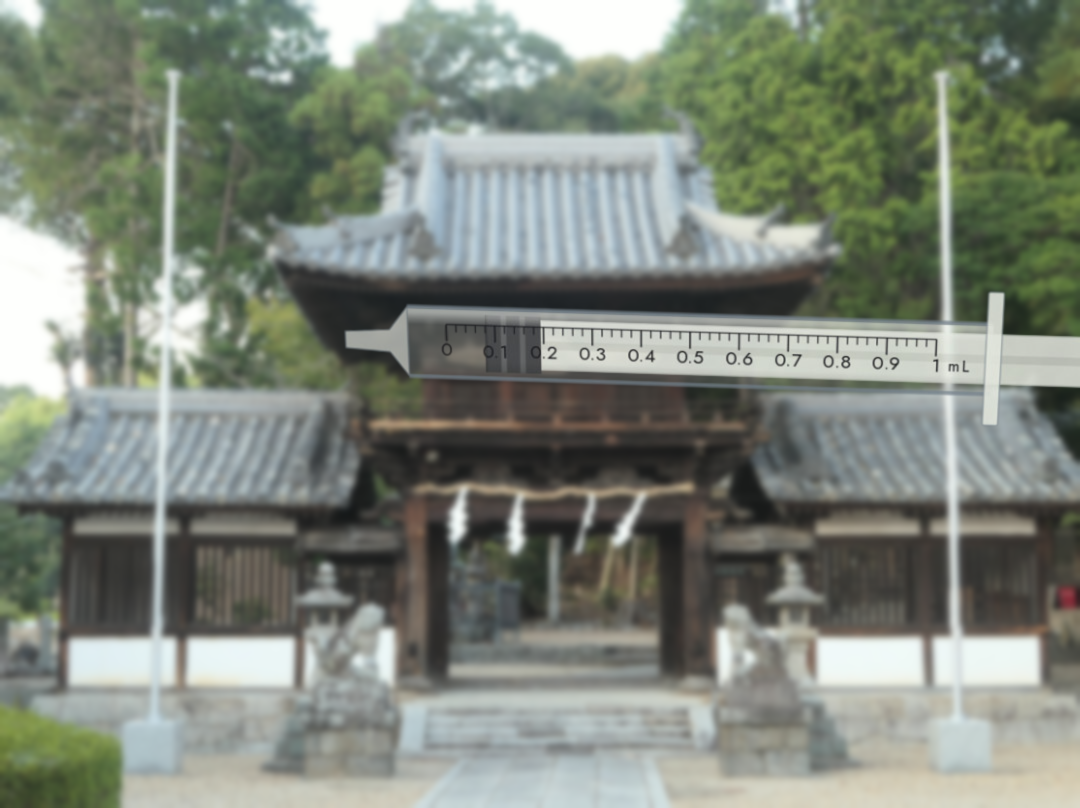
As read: 0.08 mL
